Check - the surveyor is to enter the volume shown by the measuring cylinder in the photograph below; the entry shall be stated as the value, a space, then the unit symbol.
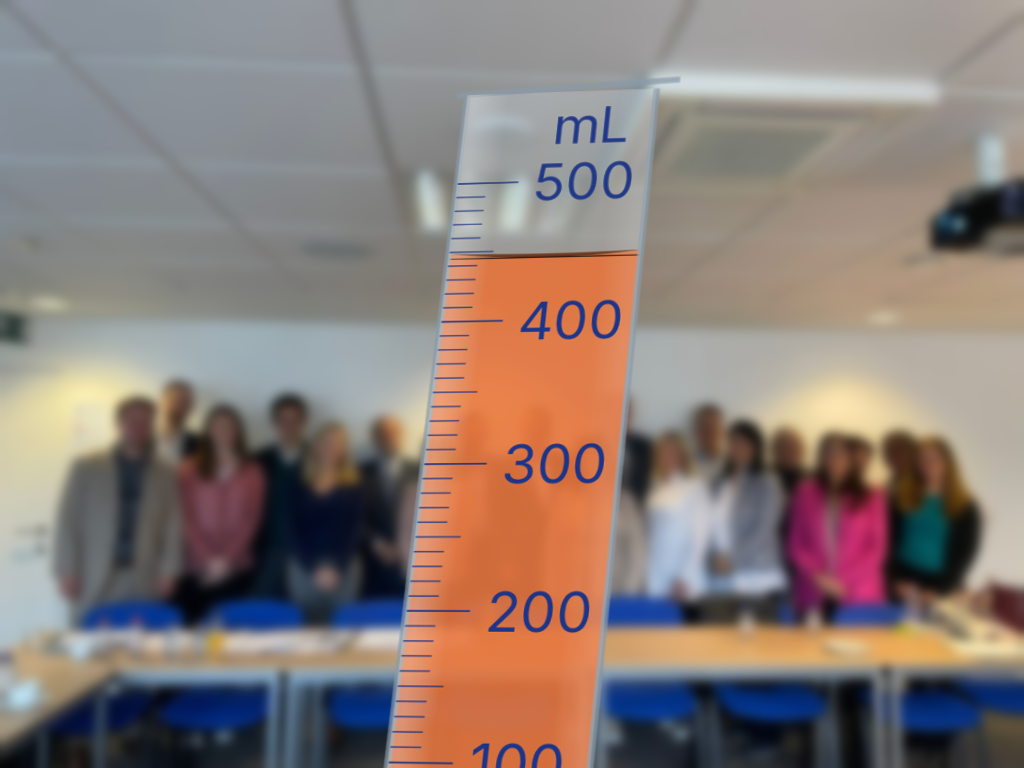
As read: 445 mL
